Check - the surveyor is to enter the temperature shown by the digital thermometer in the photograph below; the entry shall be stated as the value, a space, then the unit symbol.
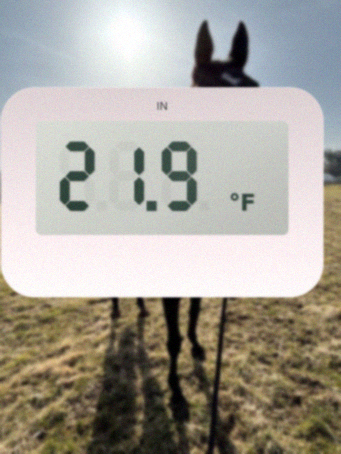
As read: 21.9 °F
